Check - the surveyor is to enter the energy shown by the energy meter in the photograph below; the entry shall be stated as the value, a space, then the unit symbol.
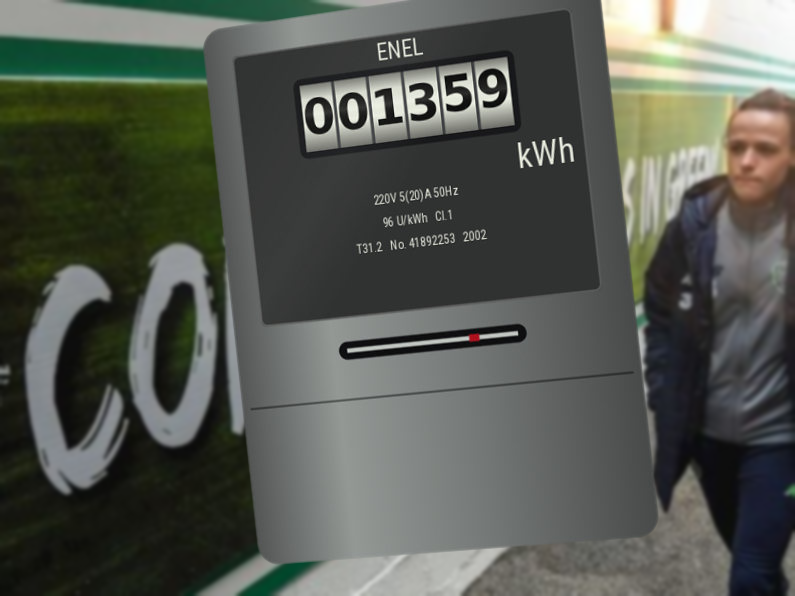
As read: 1359 kWh
